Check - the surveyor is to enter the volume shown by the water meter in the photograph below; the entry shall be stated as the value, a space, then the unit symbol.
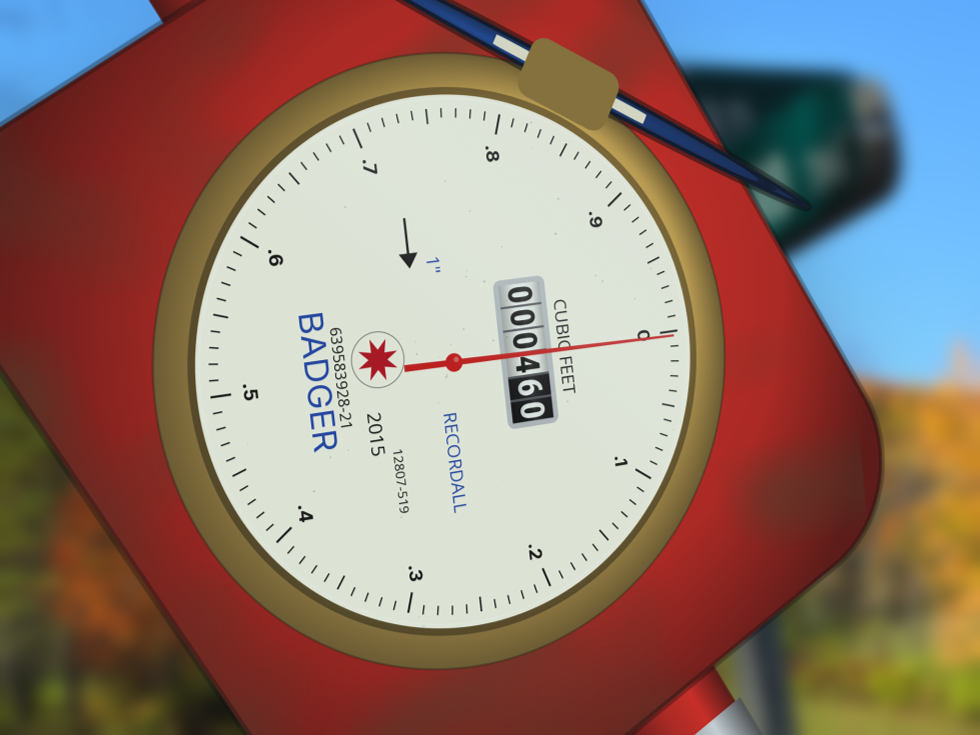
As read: 460.00 ft³
